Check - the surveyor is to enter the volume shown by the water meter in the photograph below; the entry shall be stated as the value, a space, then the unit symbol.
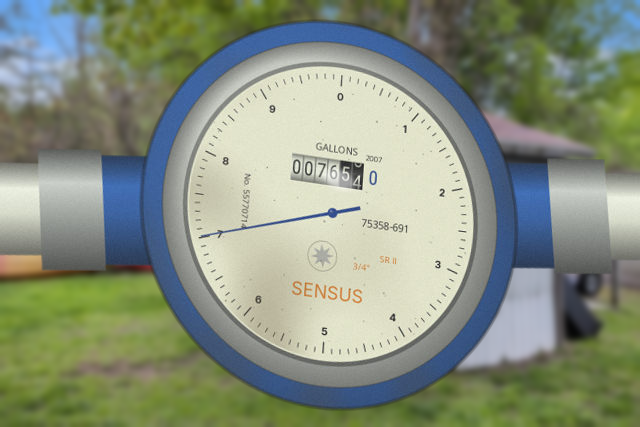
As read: 76537.0 gal
